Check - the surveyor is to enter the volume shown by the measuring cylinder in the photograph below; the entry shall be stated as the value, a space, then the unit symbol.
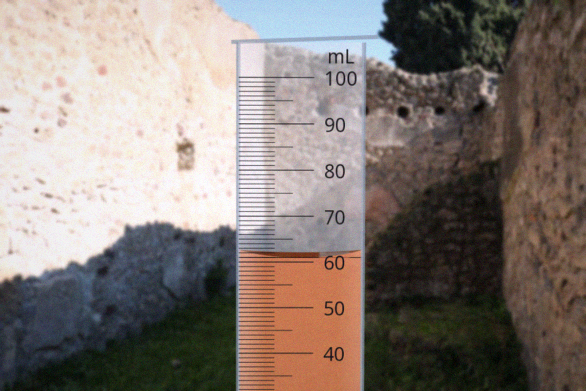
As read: 61 mL
